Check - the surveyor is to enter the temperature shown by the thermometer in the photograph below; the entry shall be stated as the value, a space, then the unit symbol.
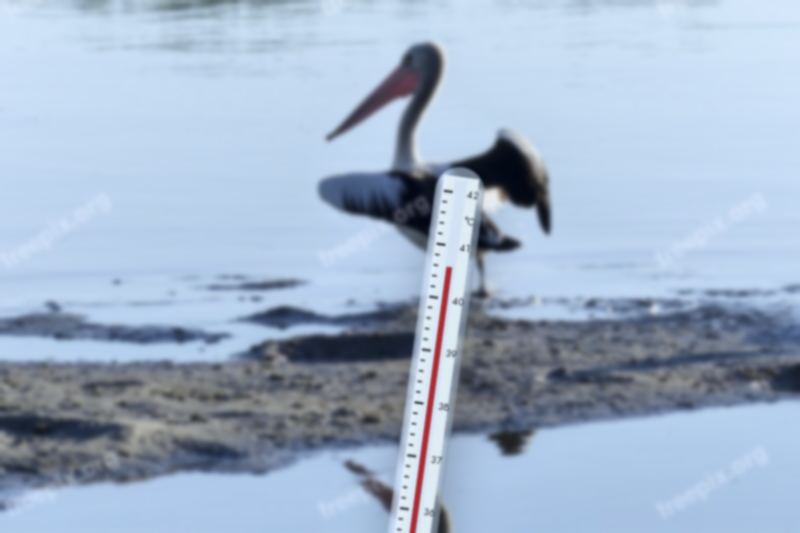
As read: 40.6 °C
